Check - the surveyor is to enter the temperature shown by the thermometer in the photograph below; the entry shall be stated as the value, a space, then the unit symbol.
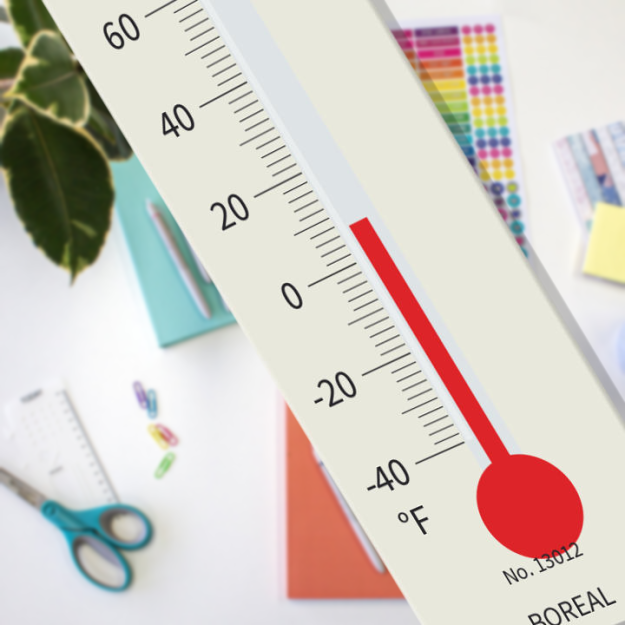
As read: 7 °F
